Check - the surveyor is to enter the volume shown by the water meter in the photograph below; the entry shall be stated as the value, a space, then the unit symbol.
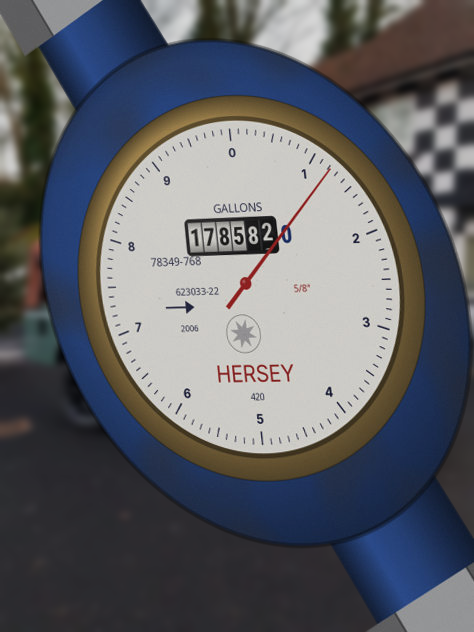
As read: 1785821.2 gal
